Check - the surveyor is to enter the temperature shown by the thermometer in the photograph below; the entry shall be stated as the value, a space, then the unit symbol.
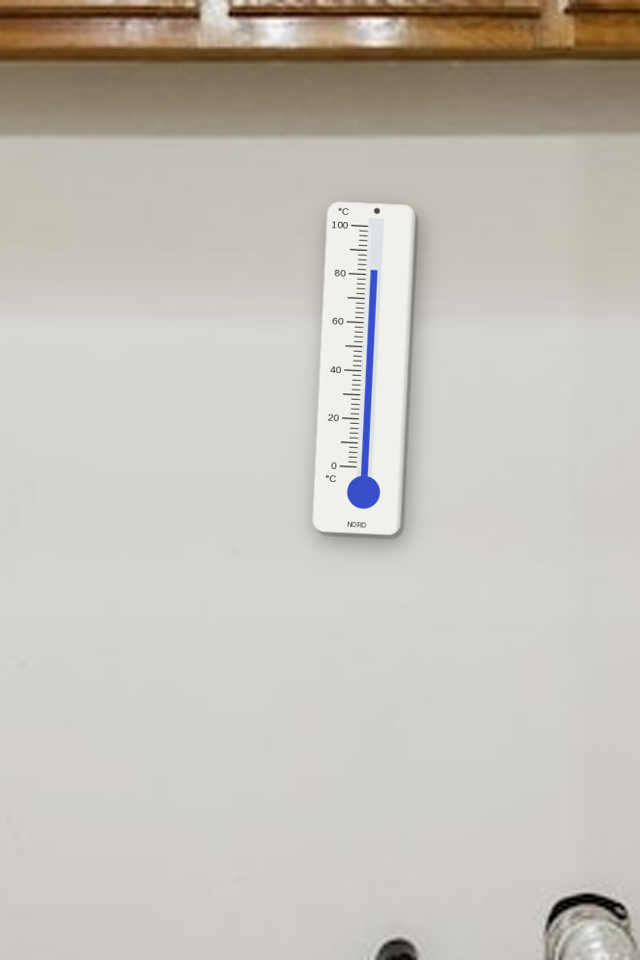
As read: 82 °C
